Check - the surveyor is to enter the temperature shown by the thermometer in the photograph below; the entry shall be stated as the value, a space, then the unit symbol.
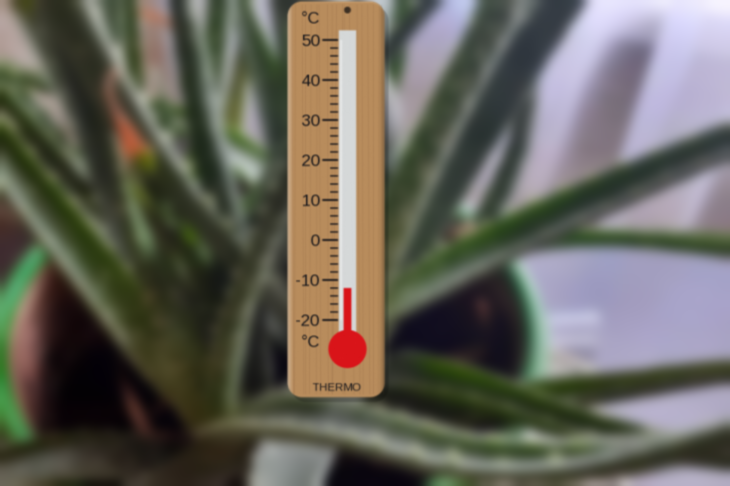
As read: -12 °C
